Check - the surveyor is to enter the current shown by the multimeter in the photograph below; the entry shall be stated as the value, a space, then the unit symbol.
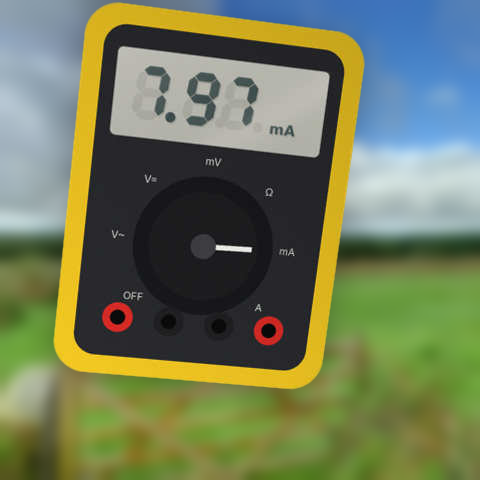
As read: 7.97 mA
